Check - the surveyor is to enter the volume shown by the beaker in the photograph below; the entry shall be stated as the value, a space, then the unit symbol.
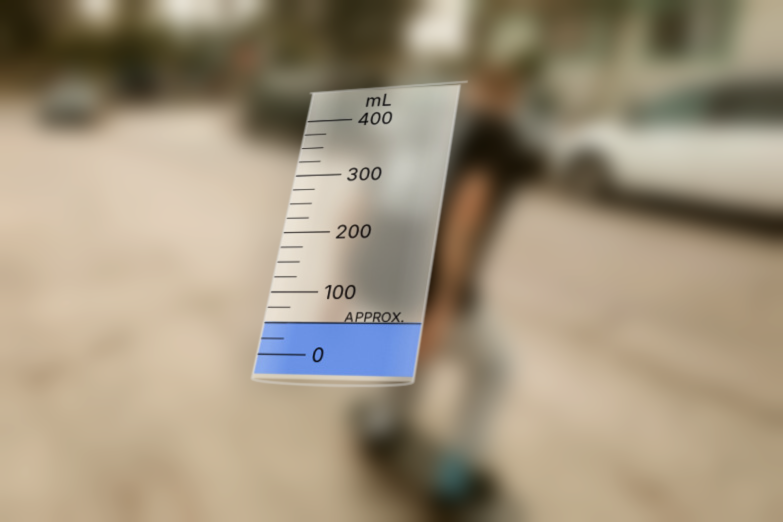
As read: 50 mL
